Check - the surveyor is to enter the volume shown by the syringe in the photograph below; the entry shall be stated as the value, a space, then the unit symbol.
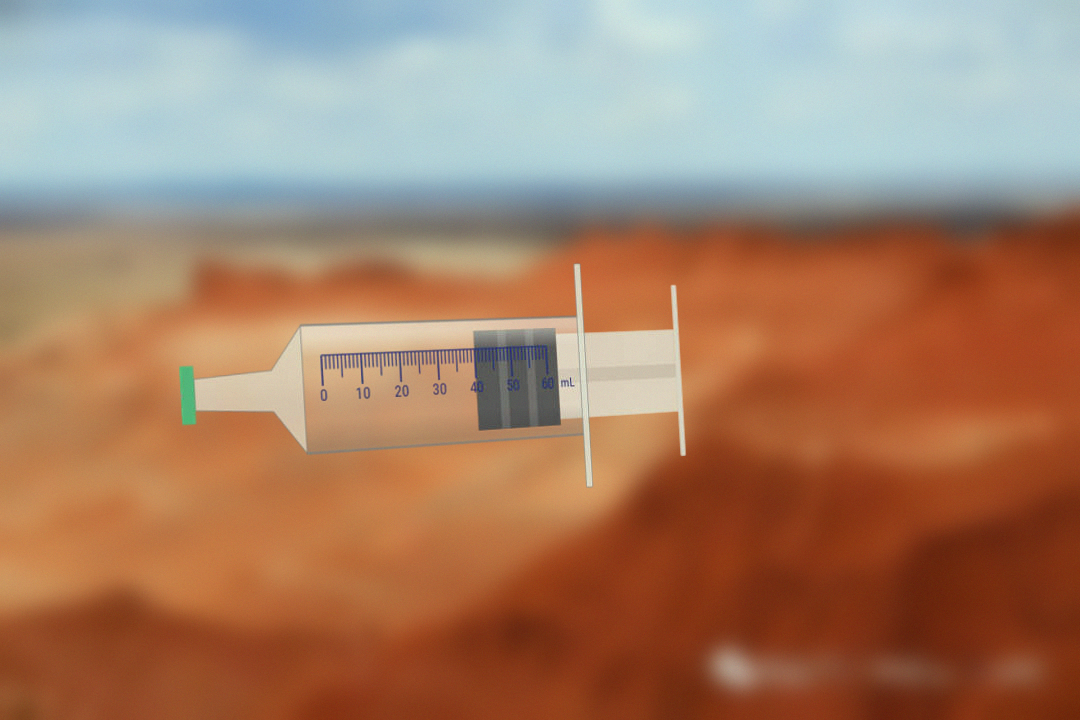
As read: 40 mL
